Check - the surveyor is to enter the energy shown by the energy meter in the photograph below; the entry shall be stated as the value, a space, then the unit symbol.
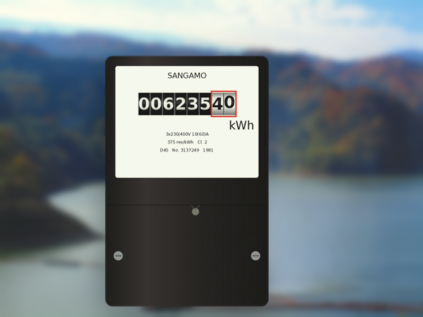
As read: 6235.40 kWh
